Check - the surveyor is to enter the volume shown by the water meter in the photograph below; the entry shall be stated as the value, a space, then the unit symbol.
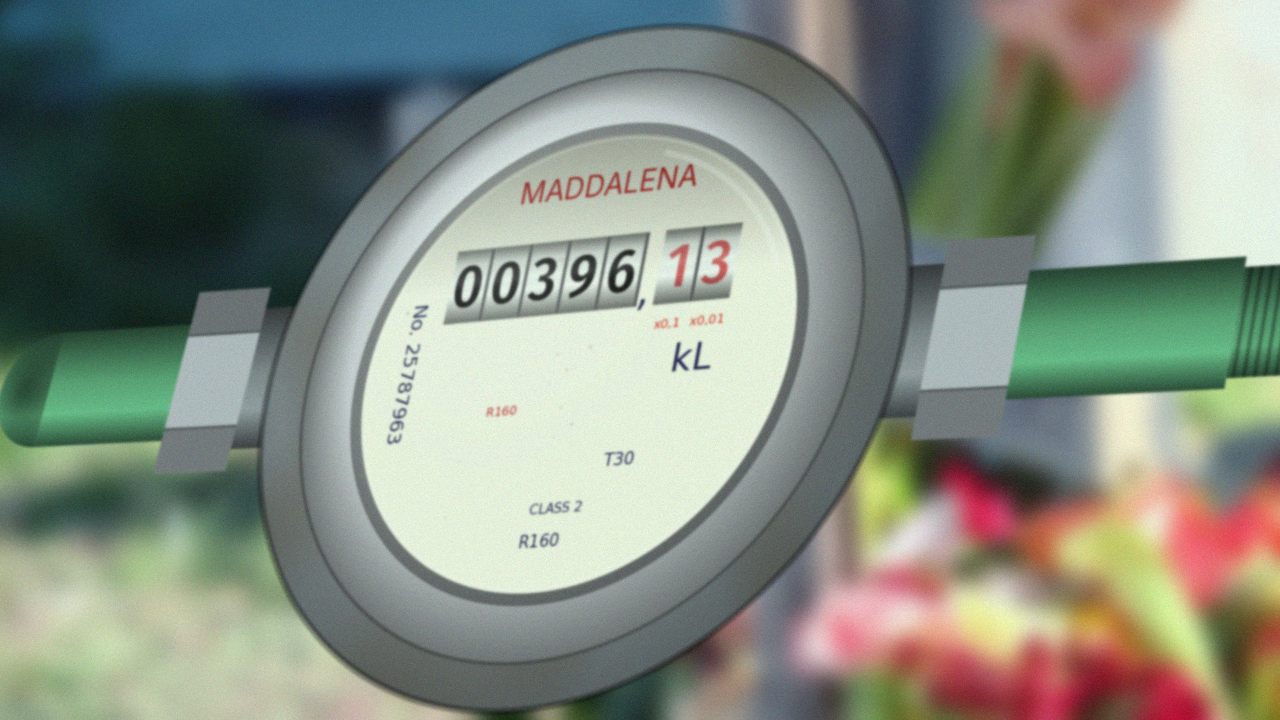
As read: 396.13 kL
